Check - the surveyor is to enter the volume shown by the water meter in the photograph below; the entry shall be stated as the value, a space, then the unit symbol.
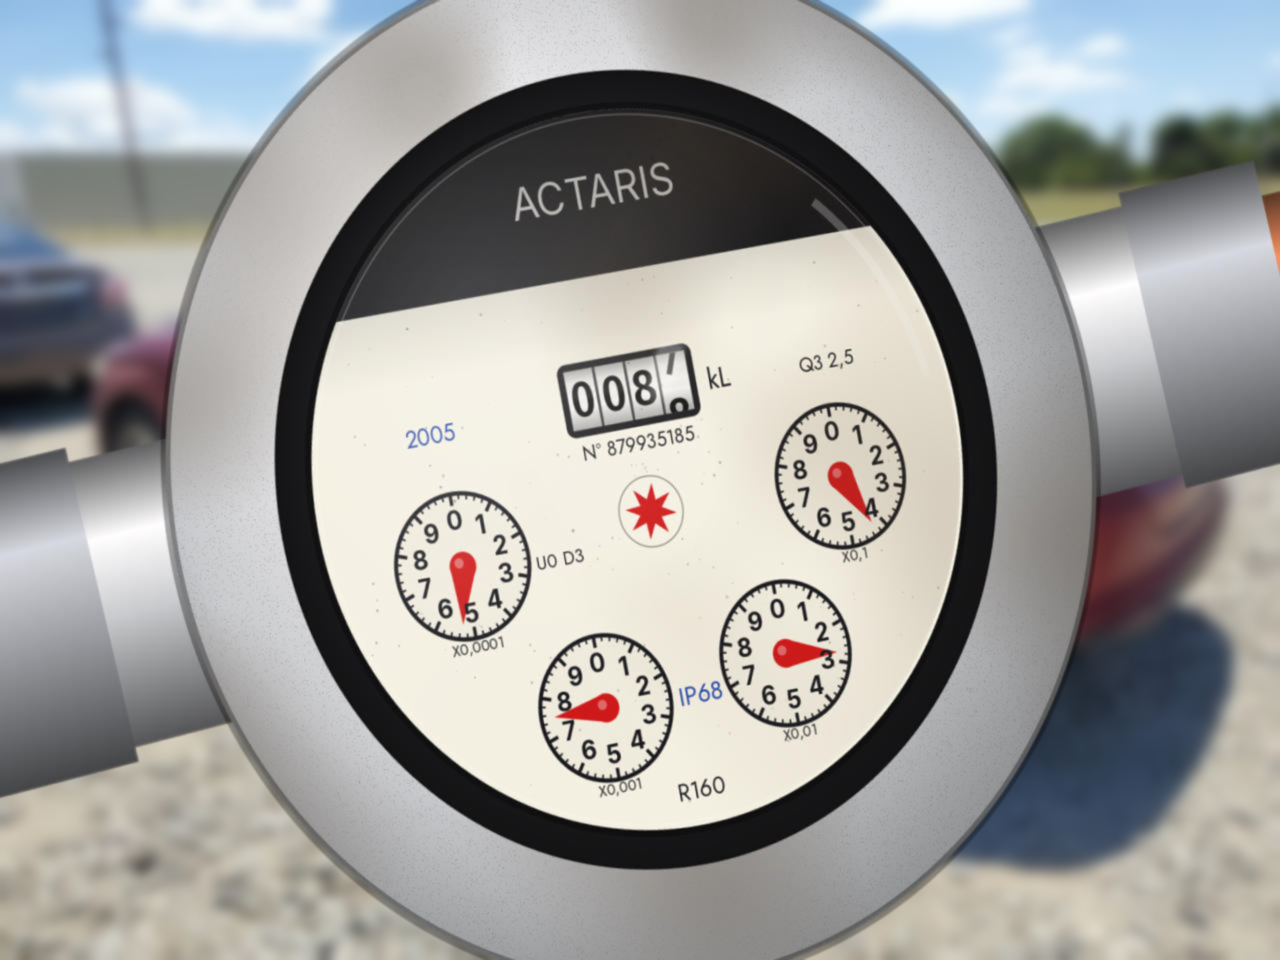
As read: 87.4275 kL
